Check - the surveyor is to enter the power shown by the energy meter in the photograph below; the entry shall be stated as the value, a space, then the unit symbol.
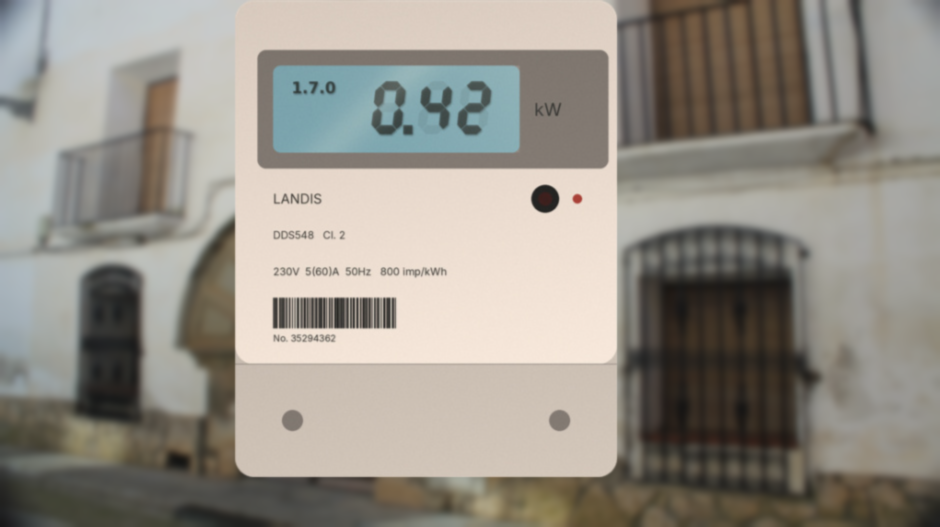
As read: 0.42 kW
